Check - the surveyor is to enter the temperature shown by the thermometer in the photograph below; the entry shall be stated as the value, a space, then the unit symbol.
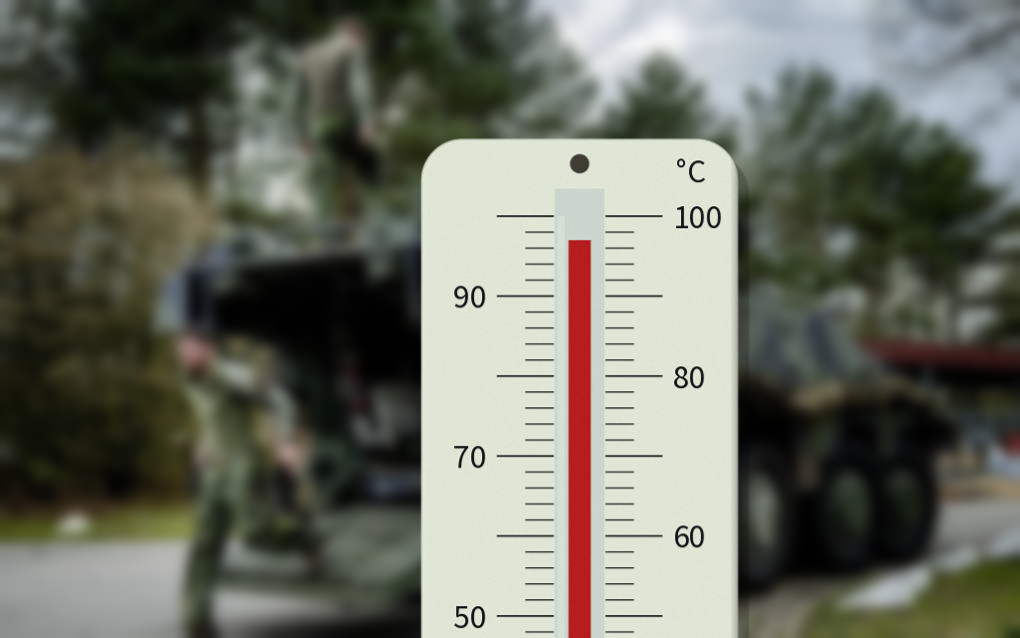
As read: 97 °C
